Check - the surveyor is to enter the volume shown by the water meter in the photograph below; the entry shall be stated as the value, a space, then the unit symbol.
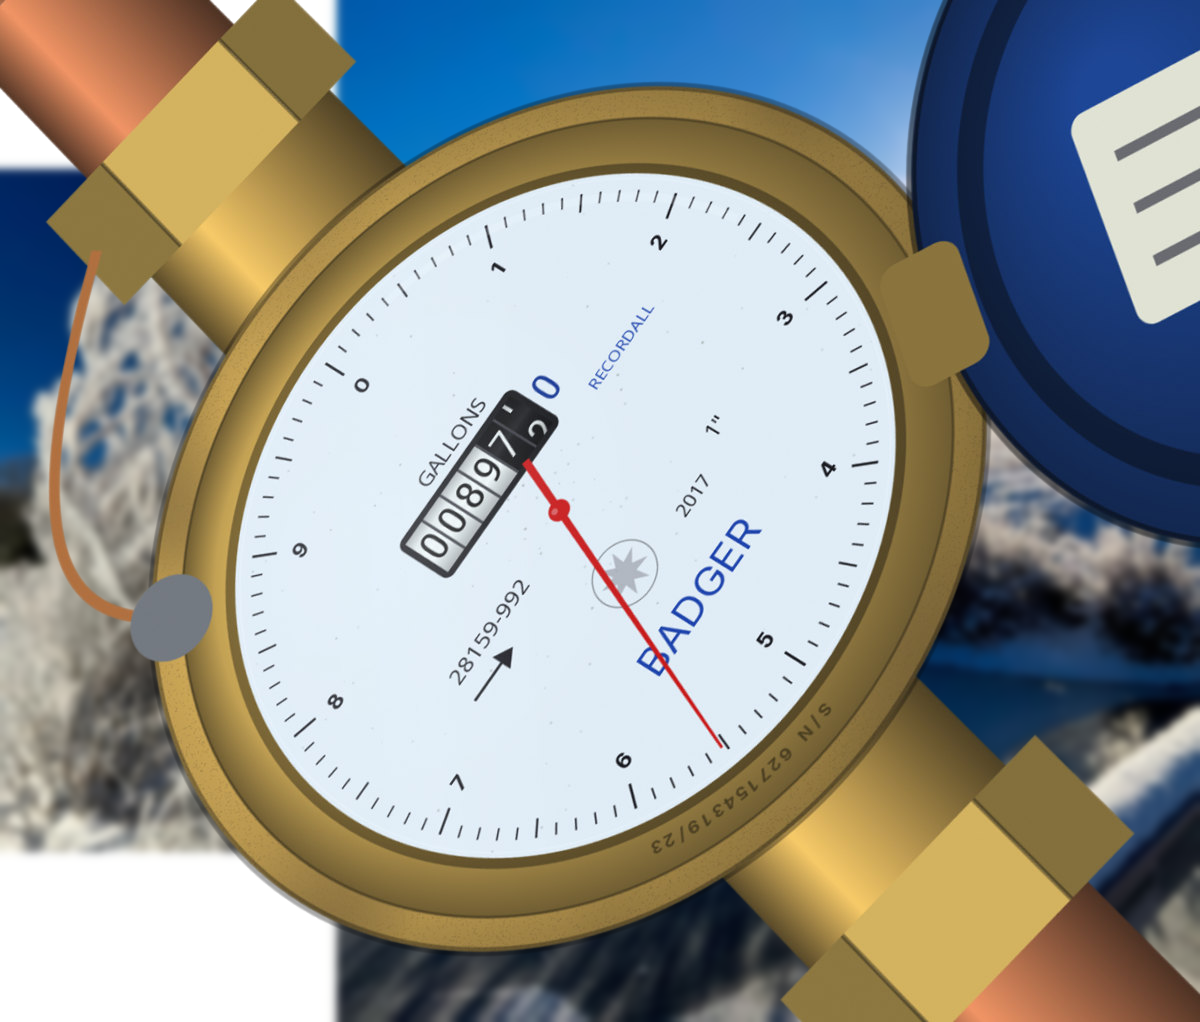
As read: 89715.5 gal
